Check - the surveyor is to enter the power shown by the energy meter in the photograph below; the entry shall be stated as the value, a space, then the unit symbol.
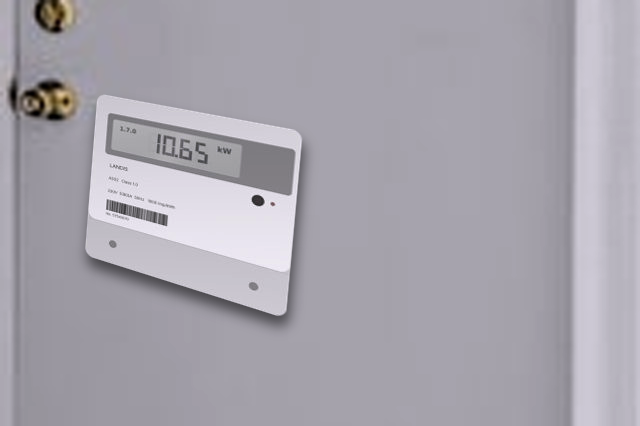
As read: 10.65 kW
